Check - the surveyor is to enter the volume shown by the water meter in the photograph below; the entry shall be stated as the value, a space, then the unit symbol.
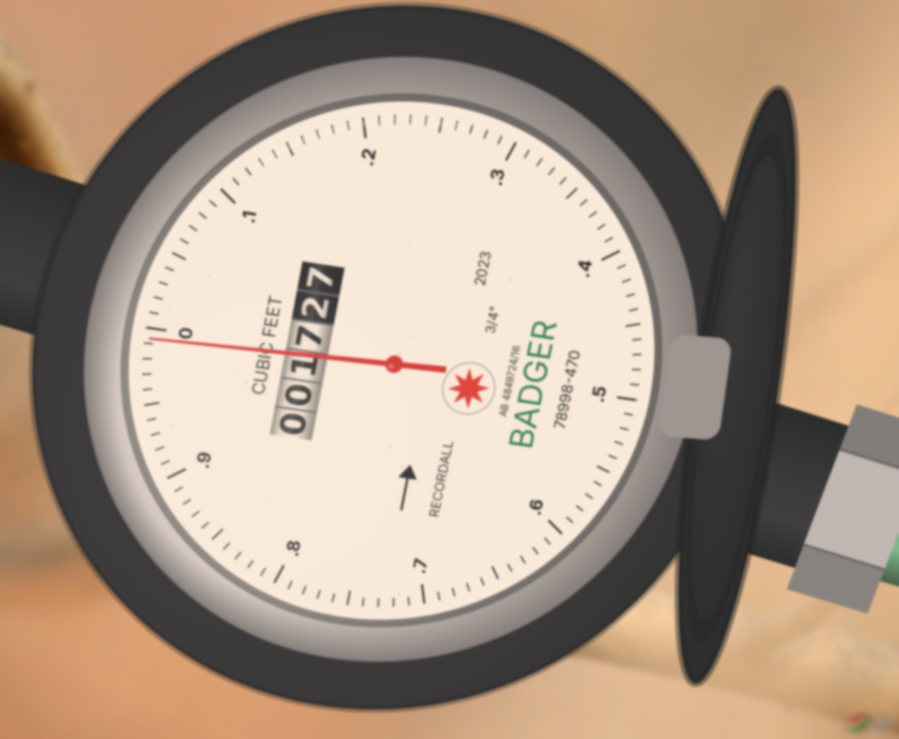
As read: 1726.99 ft³
